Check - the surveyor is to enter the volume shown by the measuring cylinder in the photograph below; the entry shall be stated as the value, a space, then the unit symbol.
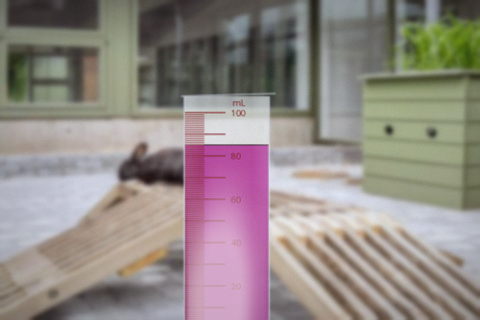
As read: 85 mL
